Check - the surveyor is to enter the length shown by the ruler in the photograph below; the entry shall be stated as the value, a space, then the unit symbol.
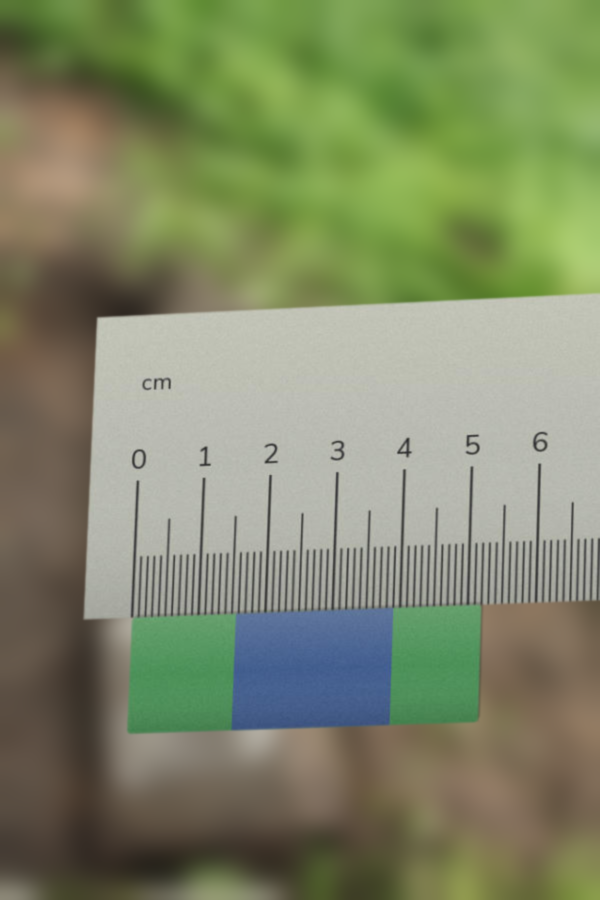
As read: 5.2 cm
